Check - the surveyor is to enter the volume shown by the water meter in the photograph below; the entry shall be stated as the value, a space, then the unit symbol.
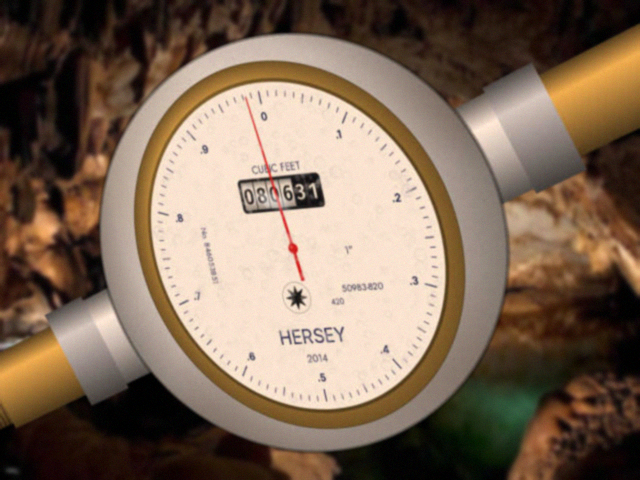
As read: 80630.98 ft³
